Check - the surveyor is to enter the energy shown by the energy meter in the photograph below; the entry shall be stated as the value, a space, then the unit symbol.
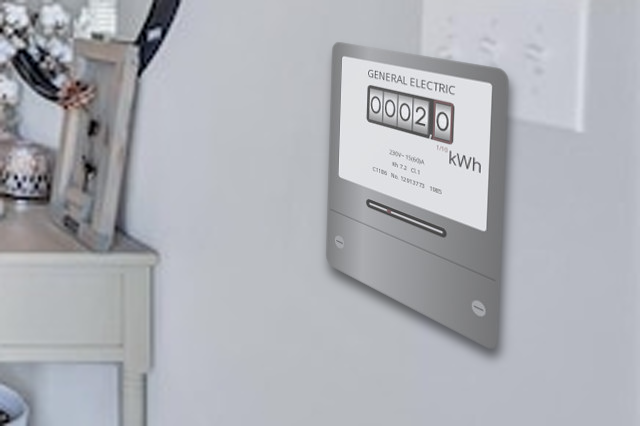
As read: 2.0 kWh
